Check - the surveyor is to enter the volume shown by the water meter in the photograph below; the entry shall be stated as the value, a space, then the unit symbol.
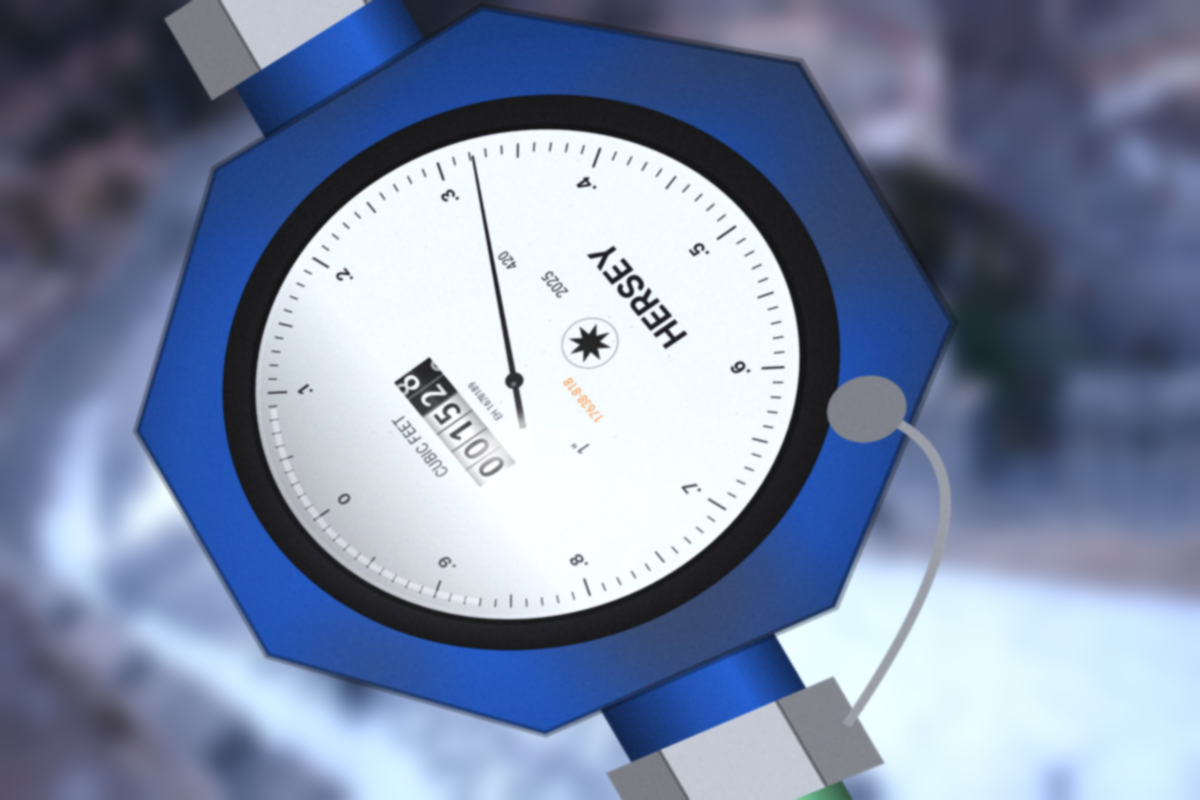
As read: 1528.32 ft³
